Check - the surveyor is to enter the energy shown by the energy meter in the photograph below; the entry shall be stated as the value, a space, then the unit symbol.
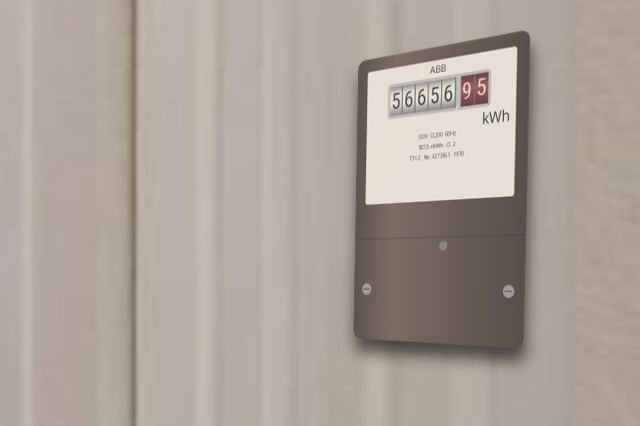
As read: 56656.95 kWh
